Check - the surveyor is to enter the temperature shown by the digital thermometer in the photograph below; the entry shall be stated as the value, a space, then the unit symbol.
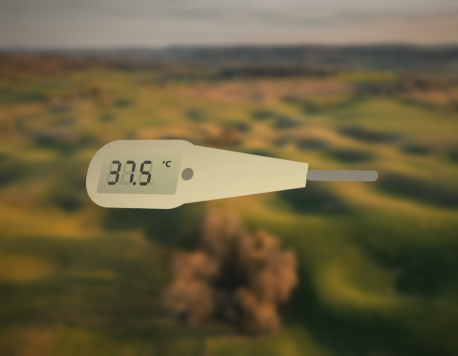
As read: 37.5 °C
